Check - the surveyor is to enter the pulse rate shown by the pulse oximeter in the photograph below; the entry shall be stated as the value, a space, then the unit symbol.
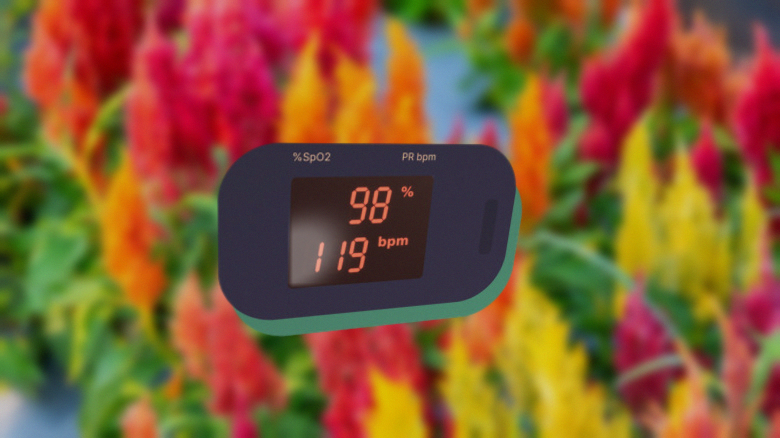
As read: 119 bpm
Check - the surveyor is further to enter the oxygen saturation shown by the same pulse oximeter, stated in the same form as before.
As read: 98 %
